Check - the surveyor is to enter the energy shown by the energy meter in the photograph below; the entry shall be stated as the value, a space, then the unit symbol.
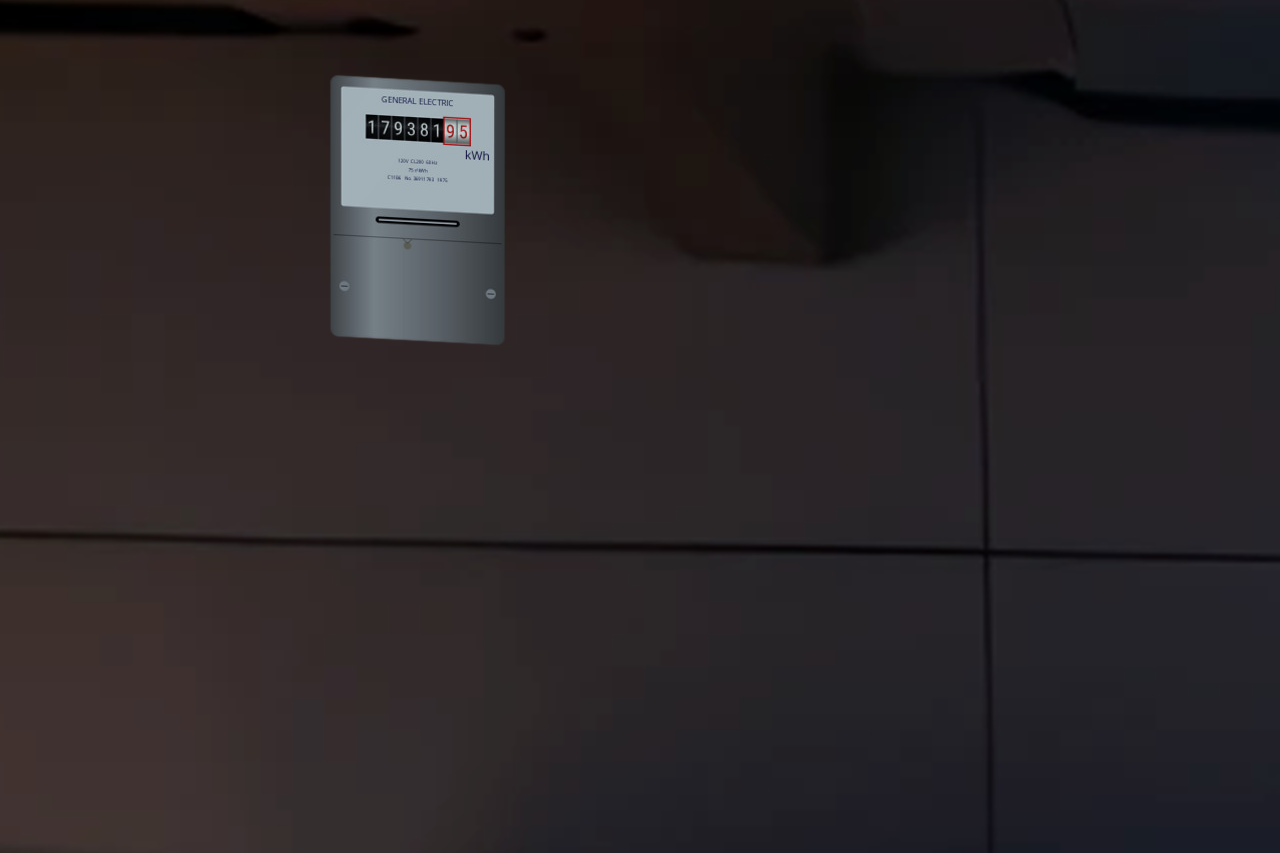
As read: 179381.95 kWh
